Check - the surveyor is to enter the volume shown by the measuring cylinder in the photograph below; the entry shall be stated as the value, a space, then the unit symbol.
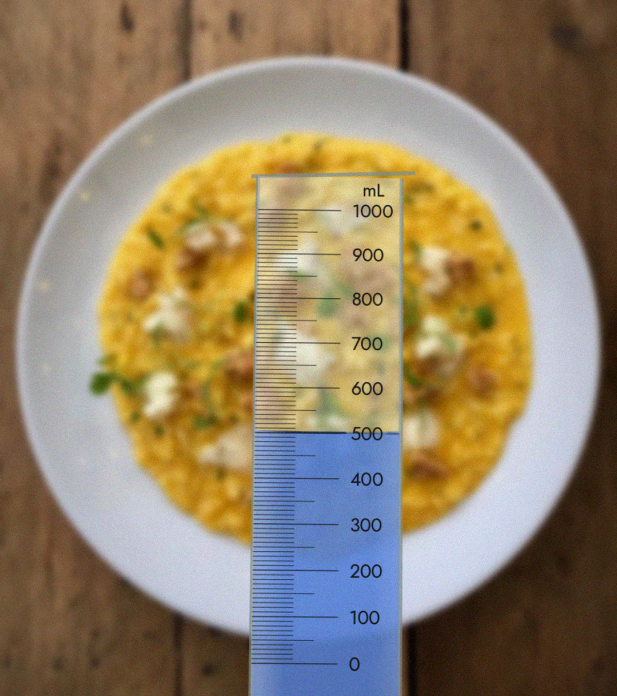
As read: 500 mL
